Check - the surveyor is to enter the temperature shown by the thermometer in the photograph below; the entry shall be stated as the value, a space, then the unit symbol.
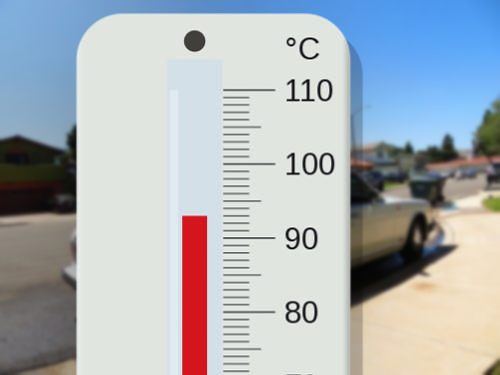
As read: 93 °C
